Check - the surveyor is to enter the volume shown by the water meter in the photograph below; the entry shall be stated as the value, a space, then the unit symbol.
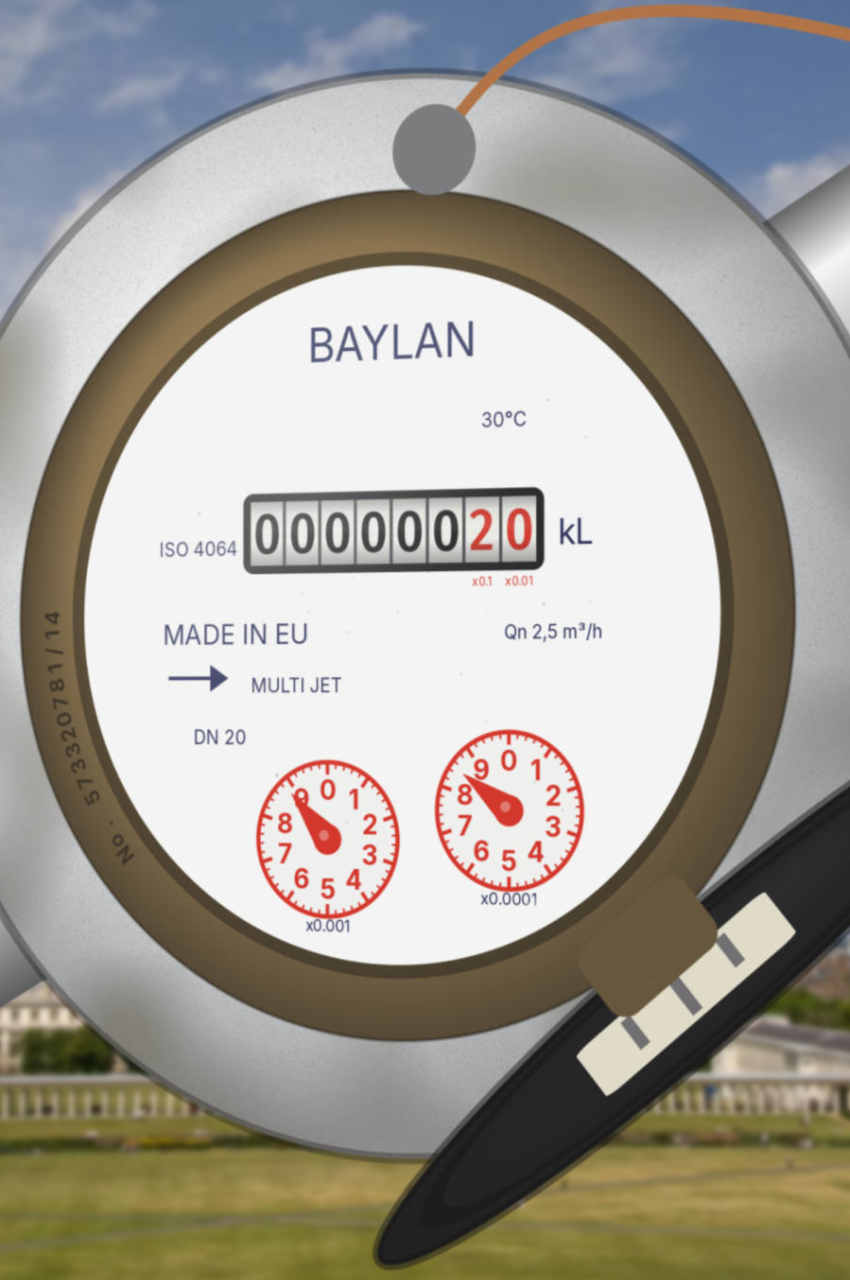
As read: 0.2088 kL
